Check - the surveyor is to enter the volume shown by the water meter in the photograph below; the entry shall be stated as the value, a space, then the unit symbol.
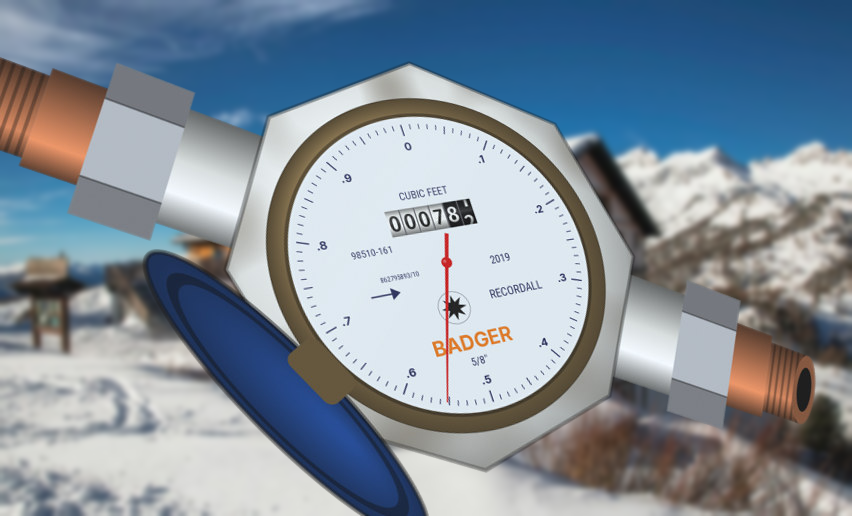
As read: 781.55 ft³
